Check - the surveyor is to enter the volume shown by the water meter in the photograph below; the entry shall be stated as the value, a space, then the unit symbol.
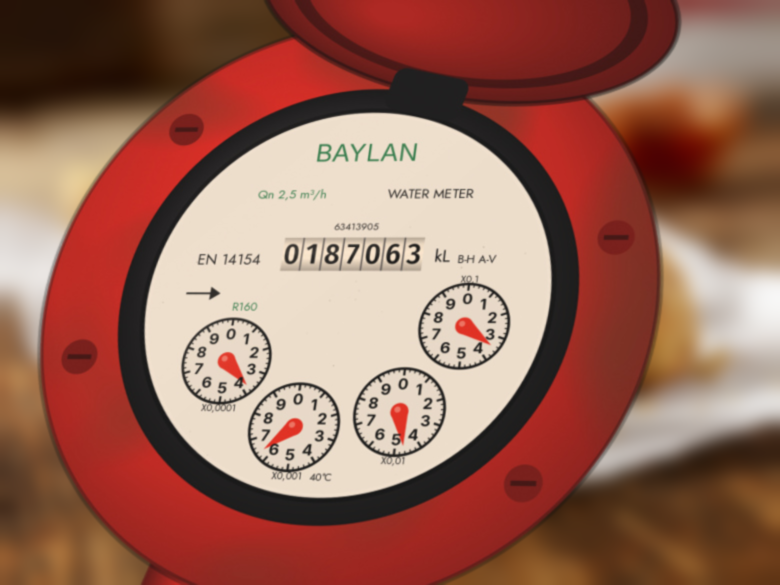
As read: 187063.3463 kL
